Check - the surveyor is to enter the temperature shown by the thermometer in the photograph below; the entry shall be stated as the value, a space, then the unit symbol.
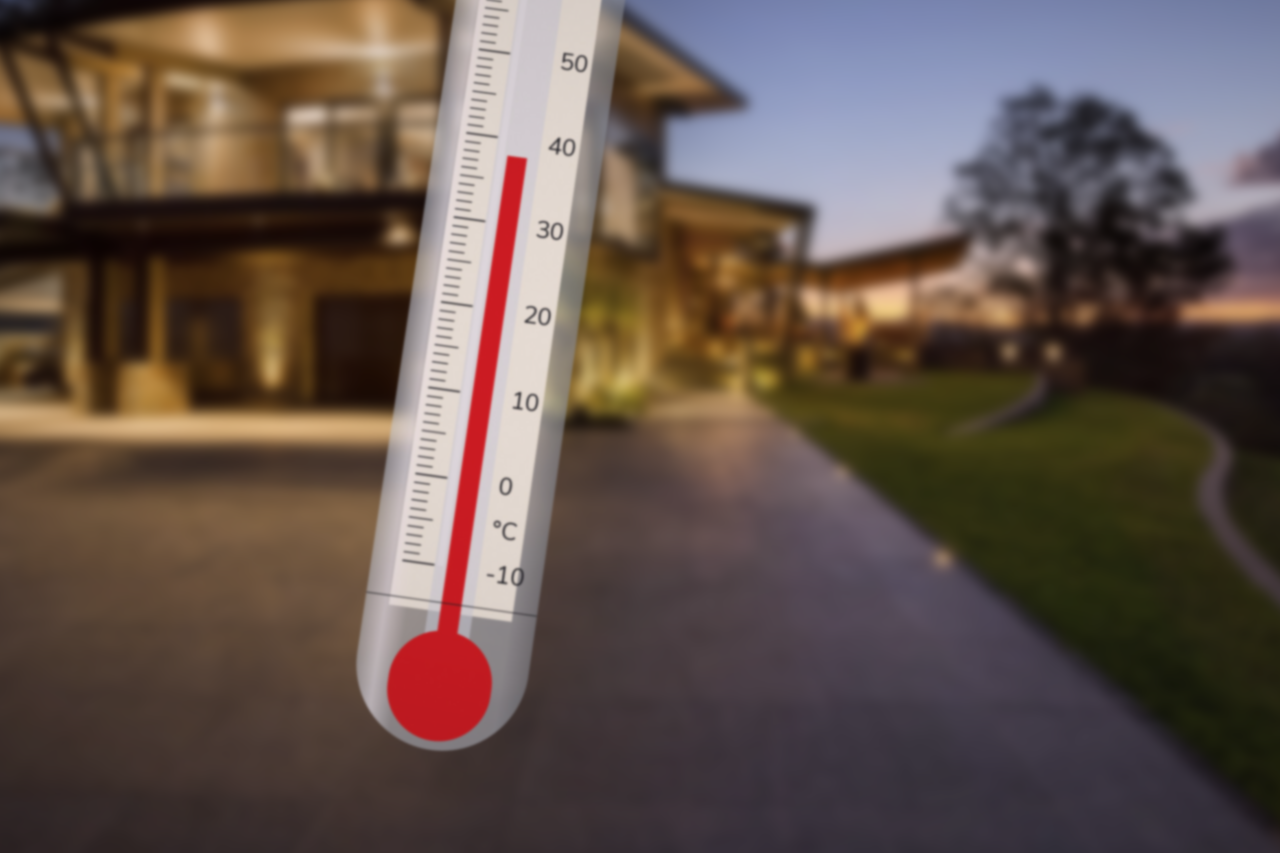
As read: 38 °C
